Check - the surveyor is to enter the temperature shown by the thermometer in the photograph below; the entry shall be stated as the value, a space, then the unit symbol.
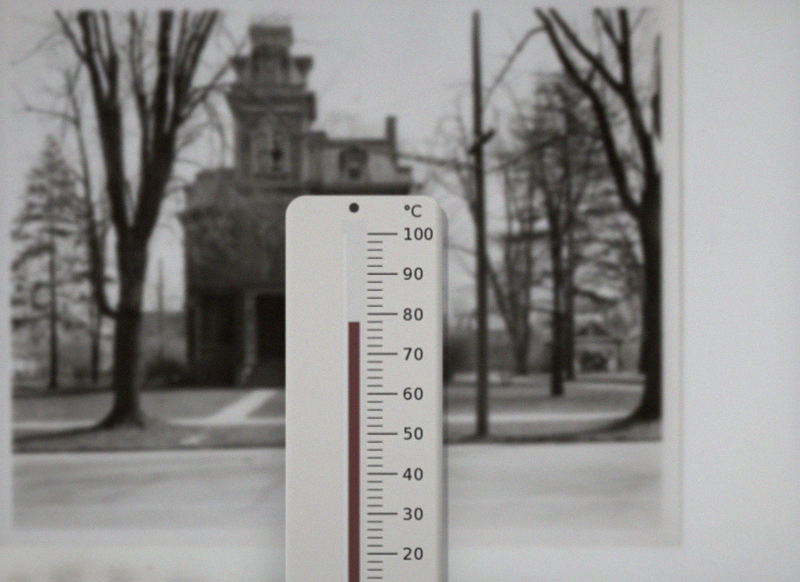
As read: 78 °C
